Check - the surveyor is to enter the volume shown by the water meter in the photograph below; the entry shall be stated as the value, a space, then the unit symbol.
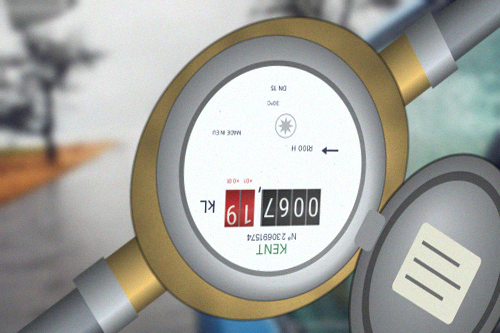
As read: 67.19 kL
